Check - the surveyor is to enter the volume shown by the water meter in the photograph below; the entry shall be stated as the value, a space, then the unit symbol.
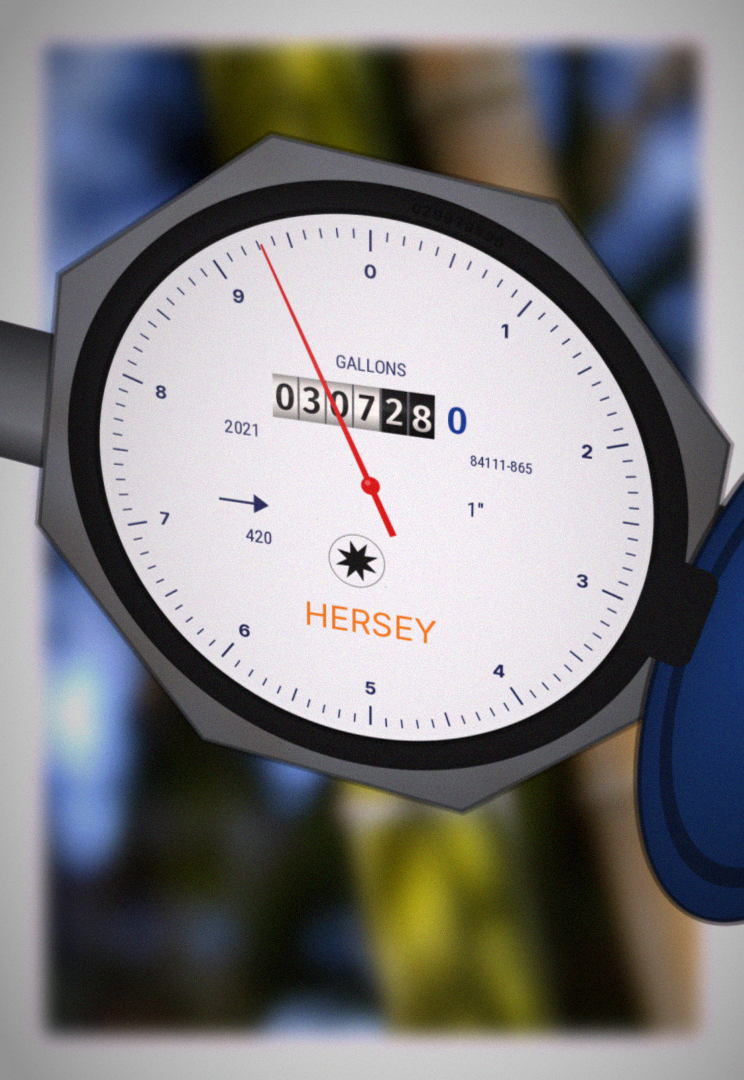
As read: 307279.3 gal
